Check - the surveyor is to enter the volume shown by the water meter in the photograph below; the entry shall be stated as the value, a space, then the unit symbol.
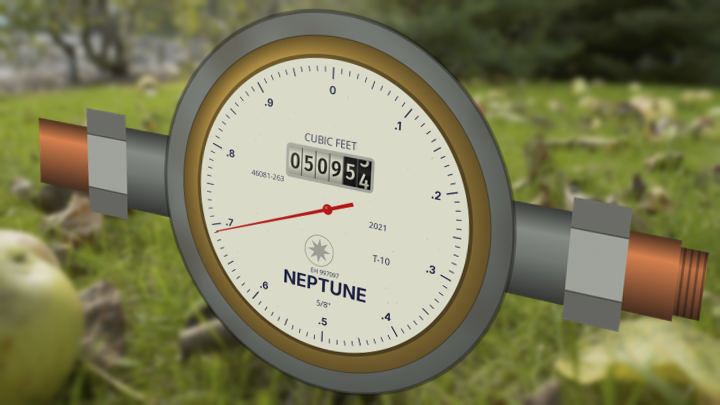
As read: 50953.69 ft³
